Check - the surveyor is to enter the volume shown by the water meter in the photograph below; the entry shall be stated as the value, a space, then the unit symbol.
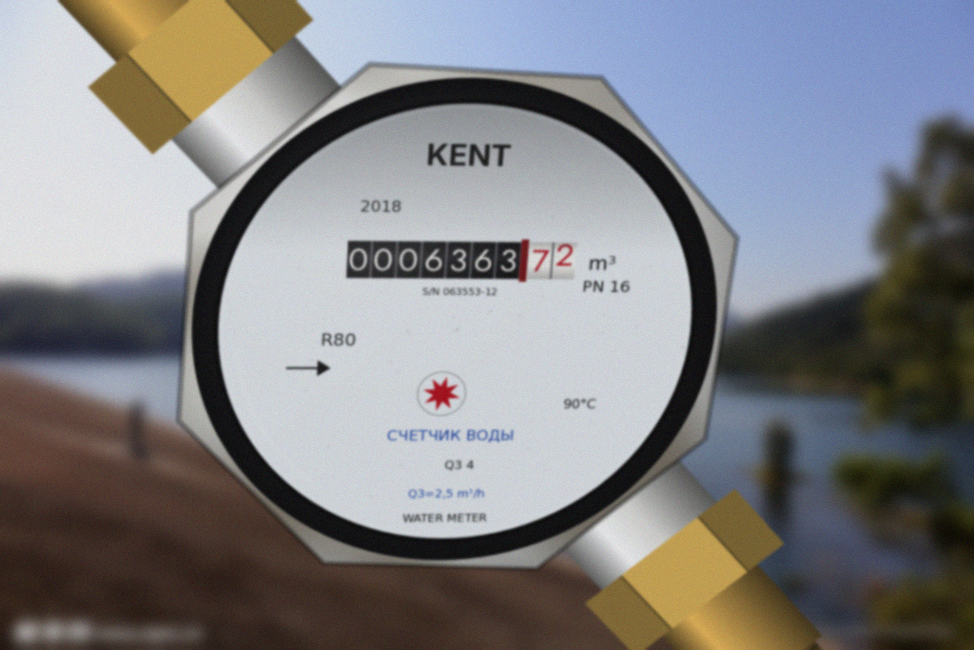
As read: 6363.72 m³
